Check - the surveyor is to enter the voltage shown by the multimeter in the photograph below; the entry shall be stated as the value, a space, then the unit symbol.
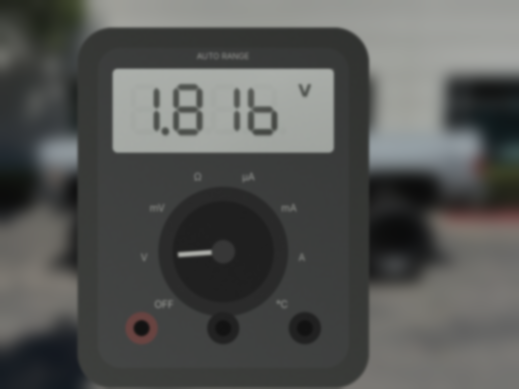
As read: 1.816 V
